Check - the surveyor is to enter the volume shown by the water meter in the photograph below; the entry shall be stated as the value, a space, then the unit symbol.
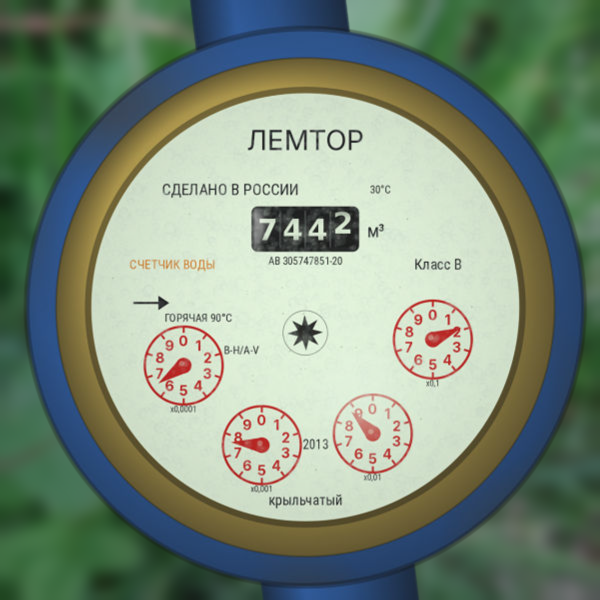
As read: 7442.1876 m³
